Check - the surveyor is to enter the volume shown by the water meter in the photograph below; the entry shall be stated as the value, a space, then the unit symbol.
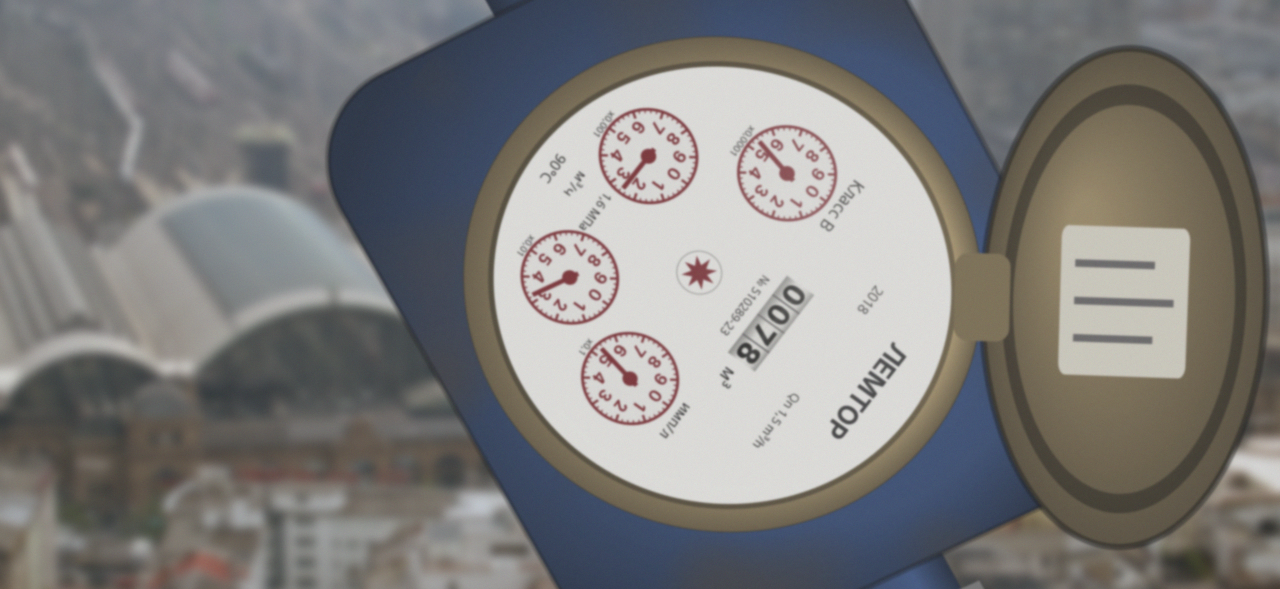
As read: 78.5325 m³
